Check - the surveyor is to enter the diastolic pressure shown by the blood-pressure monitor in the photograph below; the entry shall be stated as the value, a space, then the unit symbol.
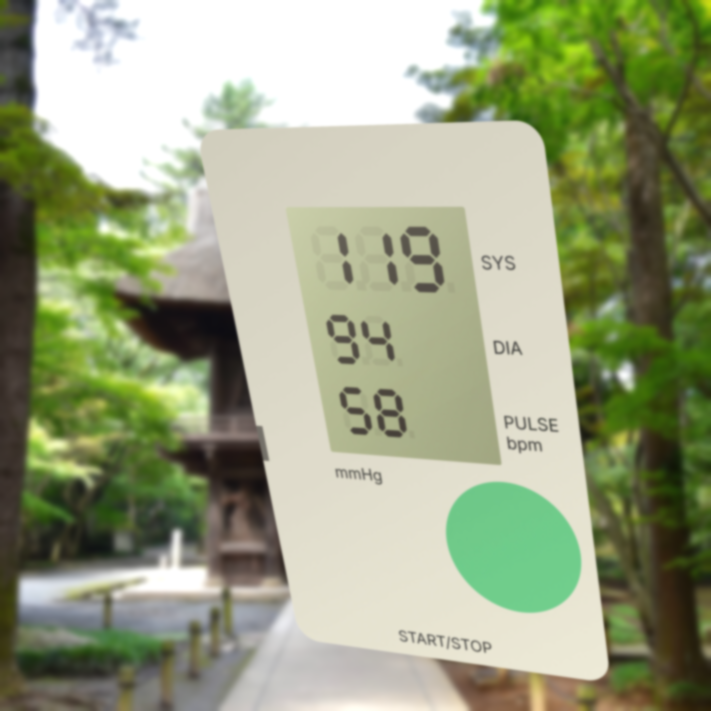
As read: 94 mmHg
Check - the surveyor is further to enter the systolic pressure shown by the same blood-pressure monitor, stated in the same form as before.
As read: 119 mmHg
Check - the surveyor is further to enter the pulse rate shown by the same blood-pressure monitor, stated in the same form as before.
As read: 58 bpm
